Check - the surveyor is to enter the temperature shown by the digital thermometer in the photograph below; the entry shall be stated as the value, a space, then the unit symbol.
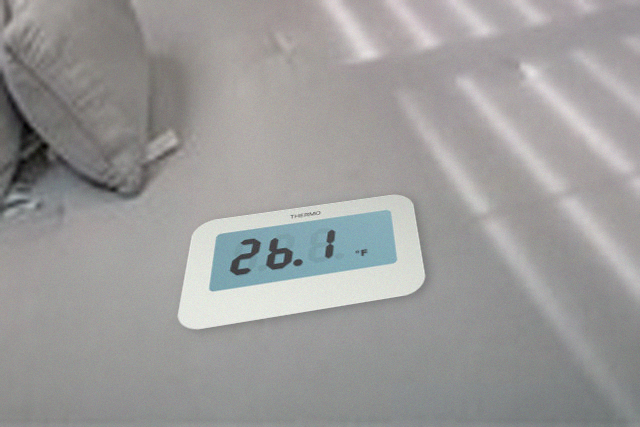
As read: 26.1 °F
